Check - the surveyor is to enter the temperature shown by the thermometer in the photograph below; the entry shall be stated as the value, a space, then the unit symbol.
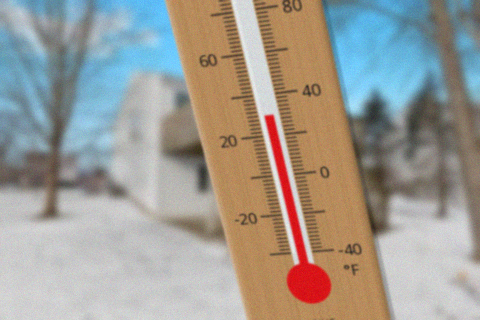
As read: 30 °F
